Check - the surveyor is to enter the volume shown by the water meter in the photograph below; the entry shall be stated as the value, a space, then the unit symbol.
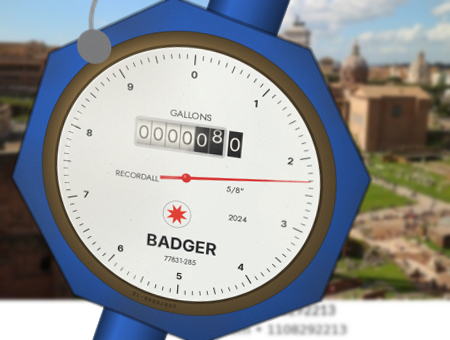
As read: 82.3 gal
